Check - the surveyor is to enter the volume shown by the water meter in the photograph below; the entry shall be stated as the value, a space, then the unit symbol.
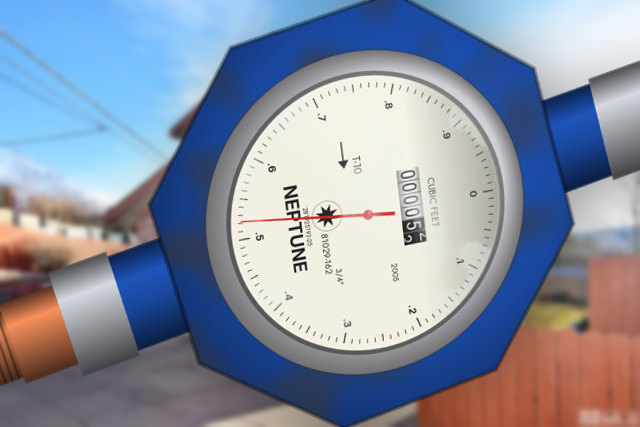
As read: 52.52 ft³
